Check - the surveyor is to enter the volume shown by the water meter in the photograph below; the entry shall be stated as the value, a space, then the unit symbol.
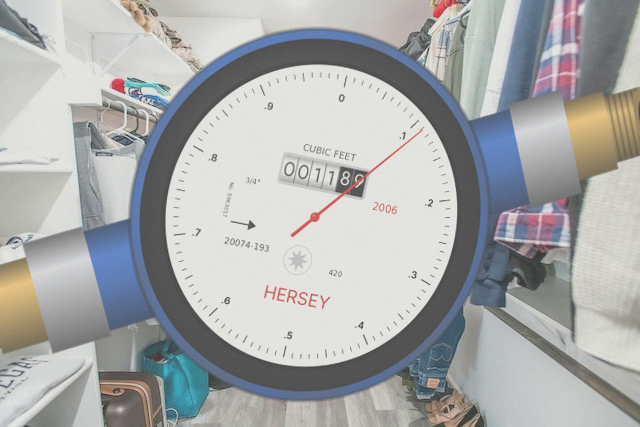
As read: 1189.11 ft³
